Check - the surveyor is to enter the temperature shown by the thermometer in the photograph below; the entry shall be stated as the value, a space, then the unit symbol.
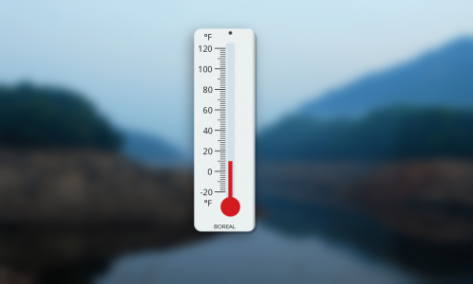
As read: 10 °F
